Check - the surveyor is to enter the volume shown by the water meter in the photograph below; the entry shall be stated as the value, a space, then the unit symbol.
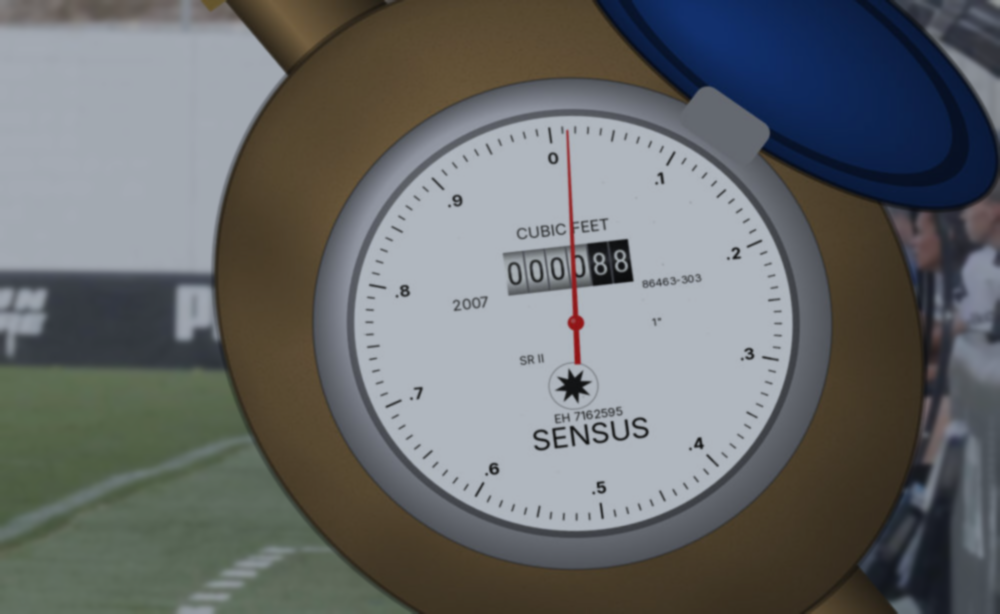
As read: 88.01 ft³
